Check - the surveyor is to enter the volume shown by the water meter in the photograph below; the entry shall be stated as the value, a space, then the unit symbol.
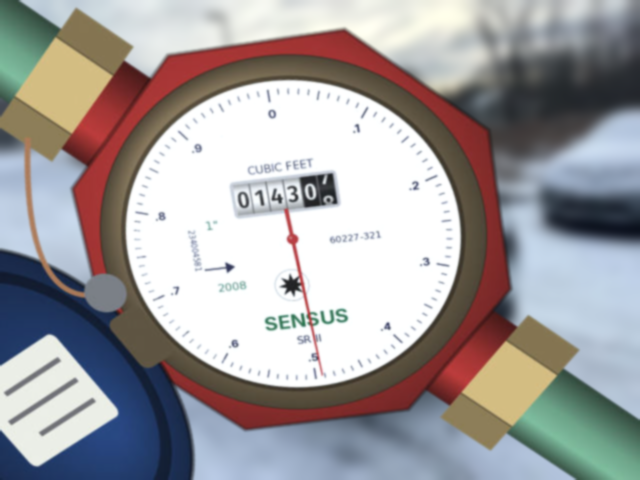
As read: 14307.49 ft³
